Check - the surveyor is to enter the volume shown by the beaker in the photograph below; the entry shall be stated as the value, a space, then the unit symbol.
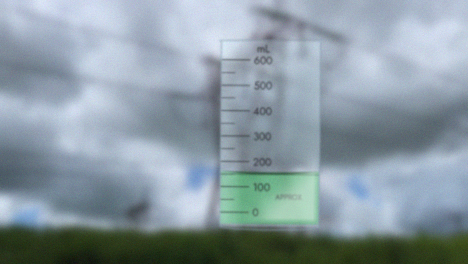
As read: 150 mL
